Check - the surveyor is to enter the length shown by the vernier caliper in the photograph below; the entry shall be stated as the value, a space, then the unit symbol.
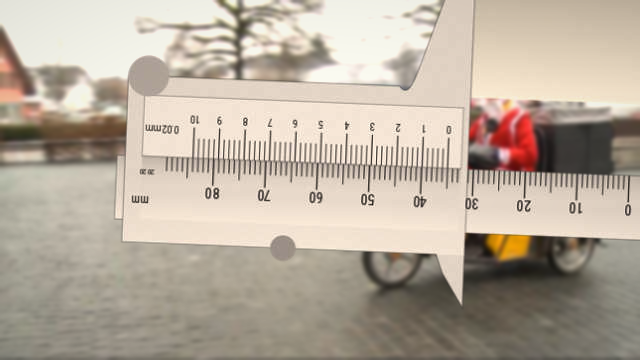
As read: 35.0 mm
